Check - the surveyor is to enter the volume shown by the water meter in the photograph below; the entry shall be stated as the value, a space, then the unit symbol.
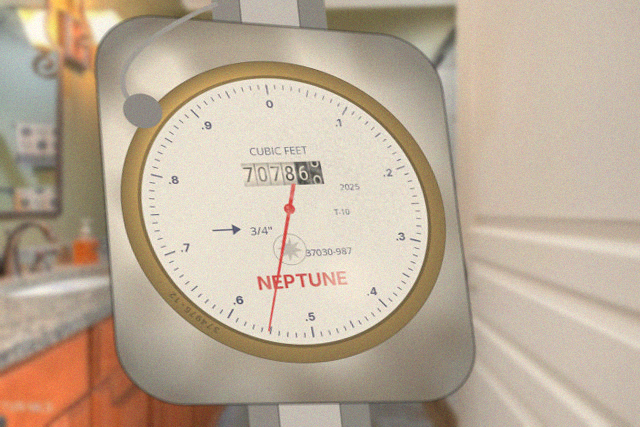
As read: 707868.55 ft³
